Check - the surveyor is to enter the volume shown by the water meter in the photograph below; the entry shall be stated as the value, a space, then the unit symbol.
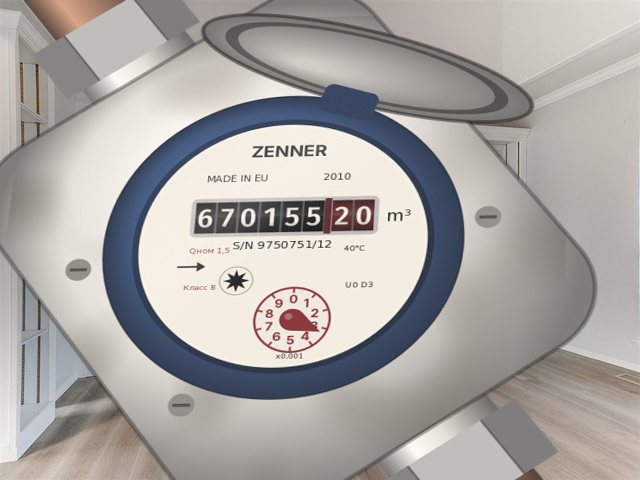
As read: 670155.203 m³
